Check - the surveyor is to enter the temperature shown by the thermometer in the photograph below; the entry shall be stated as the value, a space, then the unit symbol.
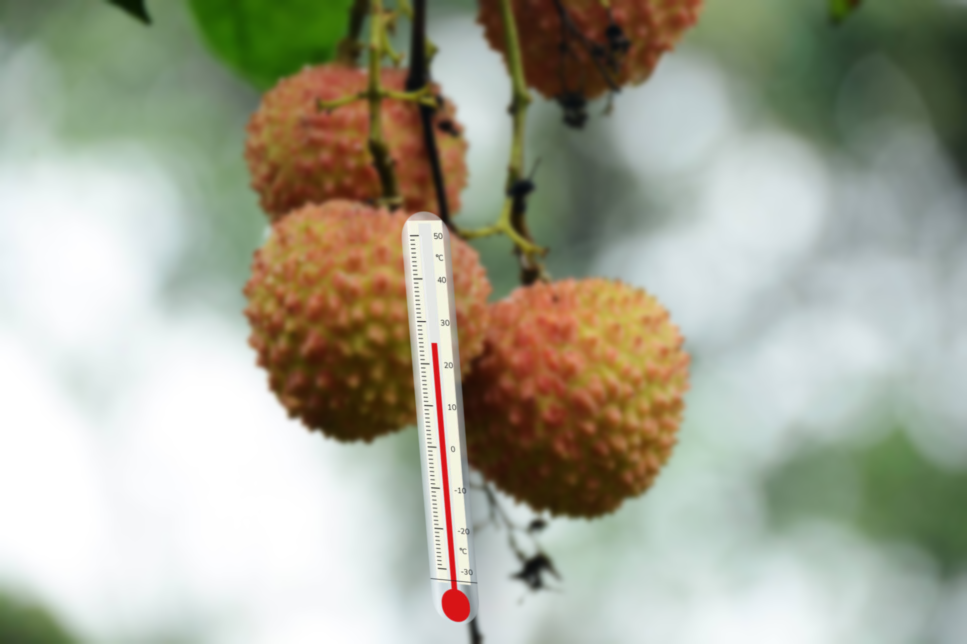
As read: 25 °C
